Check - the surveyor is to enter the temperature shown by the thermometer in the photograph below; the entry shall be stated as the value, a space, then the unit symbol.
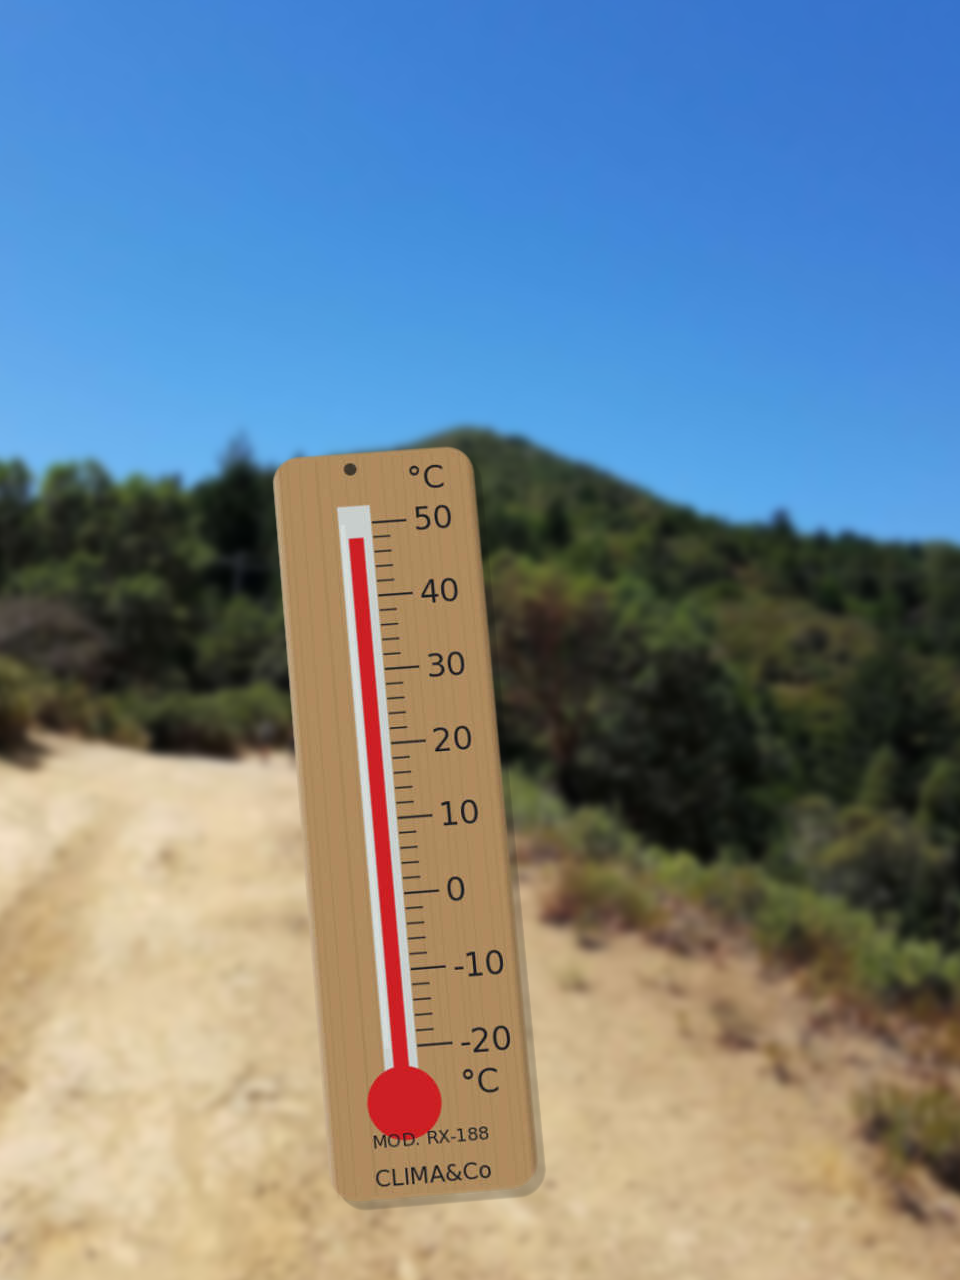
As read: 48 °C
